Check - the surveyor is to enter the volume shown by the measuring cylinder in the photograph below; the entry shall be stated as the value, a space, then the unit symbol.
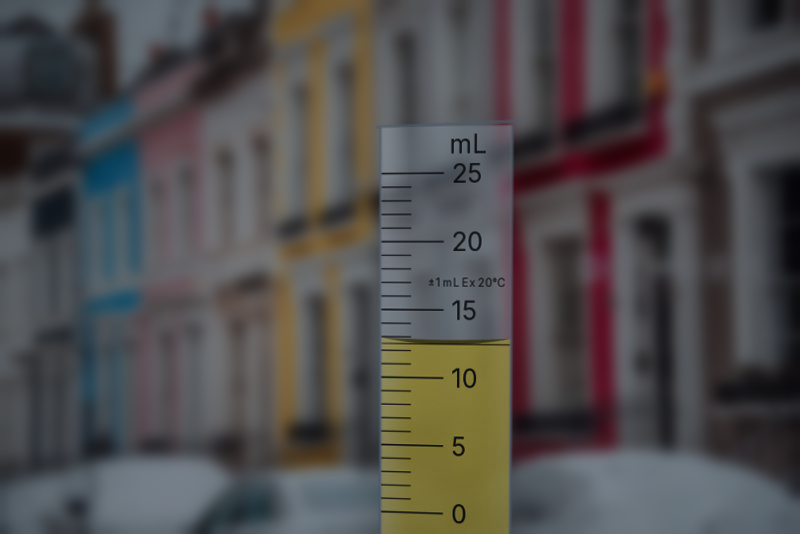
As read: 12.5 mL
